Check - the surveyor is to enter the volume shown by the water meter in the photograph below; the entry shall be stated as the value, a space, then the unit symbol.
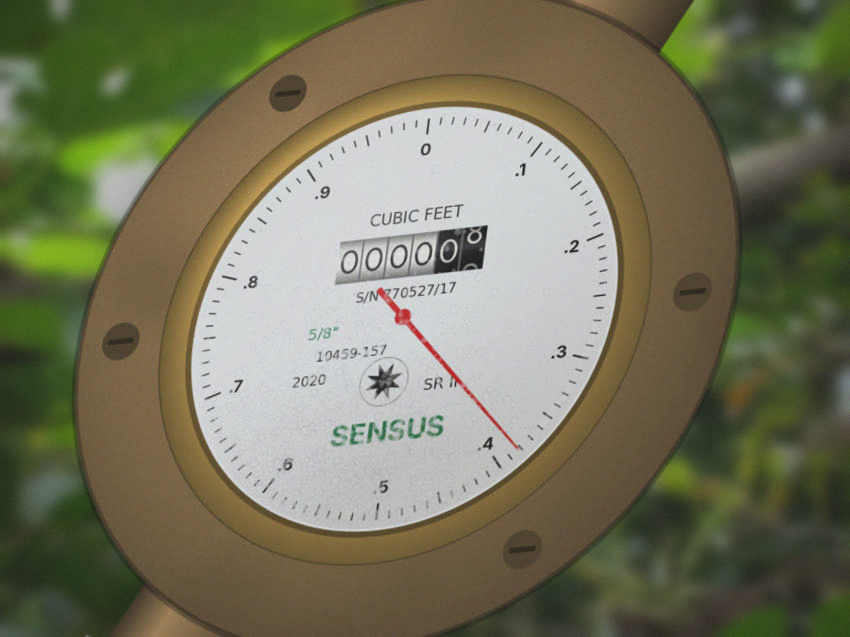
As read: 8.38 ft³
